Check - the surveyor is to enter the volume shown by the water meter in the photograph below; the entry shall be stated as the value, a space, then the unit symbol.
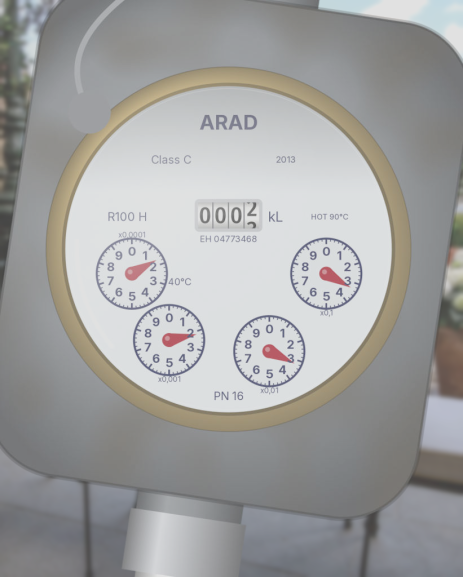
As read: 2.3321 kL
